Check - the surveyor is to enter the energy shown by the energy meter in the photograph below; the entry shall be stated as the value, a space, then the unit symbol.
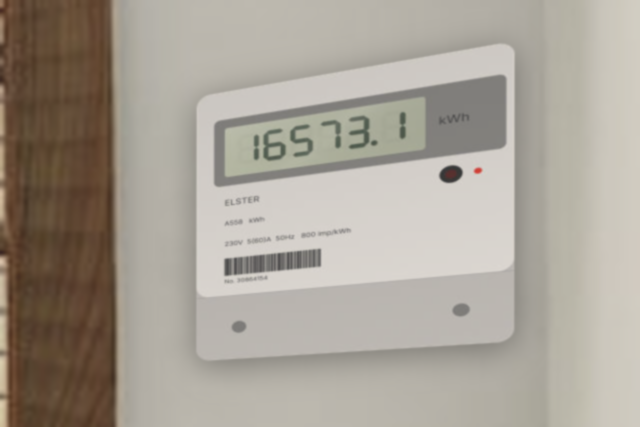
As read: 16573.1 kWh
